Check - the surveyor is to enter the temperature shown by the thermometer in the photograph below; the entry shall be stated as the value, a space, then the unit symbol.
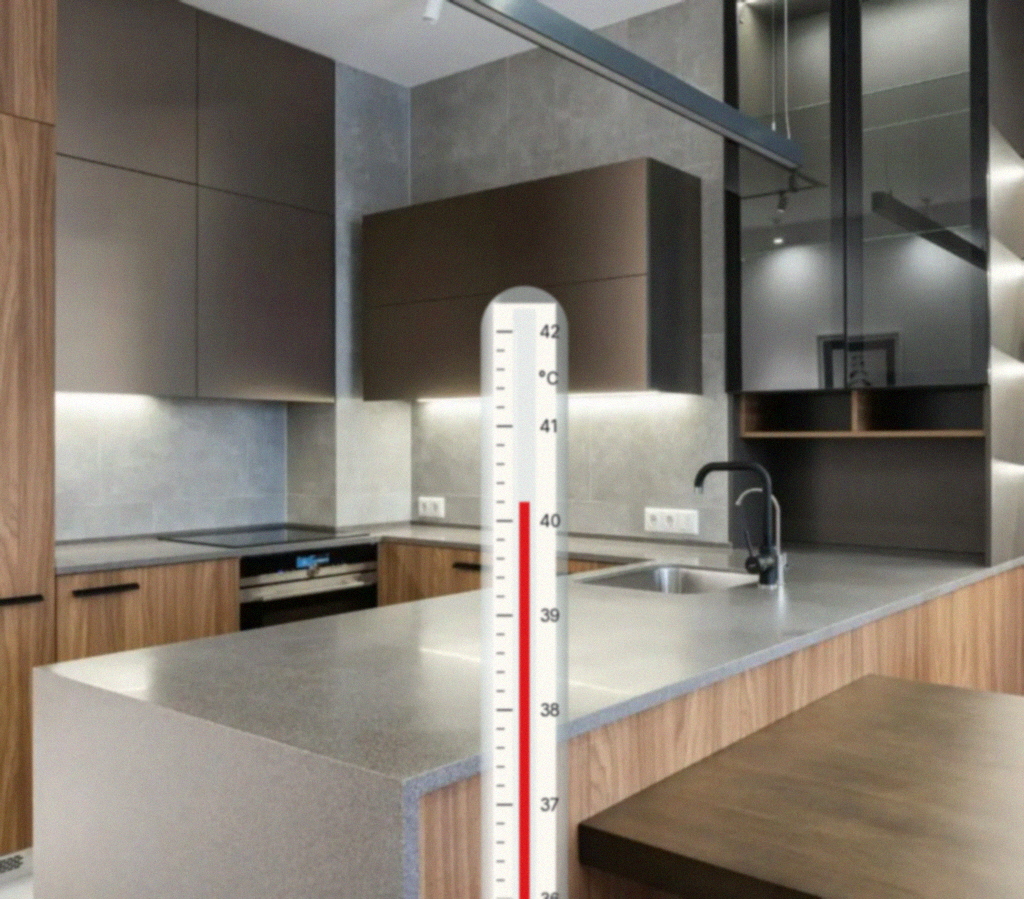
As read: 40.2 °C
